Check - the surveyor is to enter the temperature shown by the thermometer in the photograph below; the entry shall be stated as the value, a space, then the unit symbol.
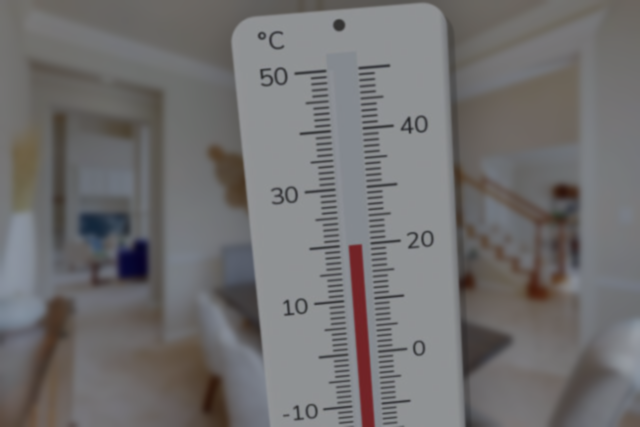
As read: 20 °C
